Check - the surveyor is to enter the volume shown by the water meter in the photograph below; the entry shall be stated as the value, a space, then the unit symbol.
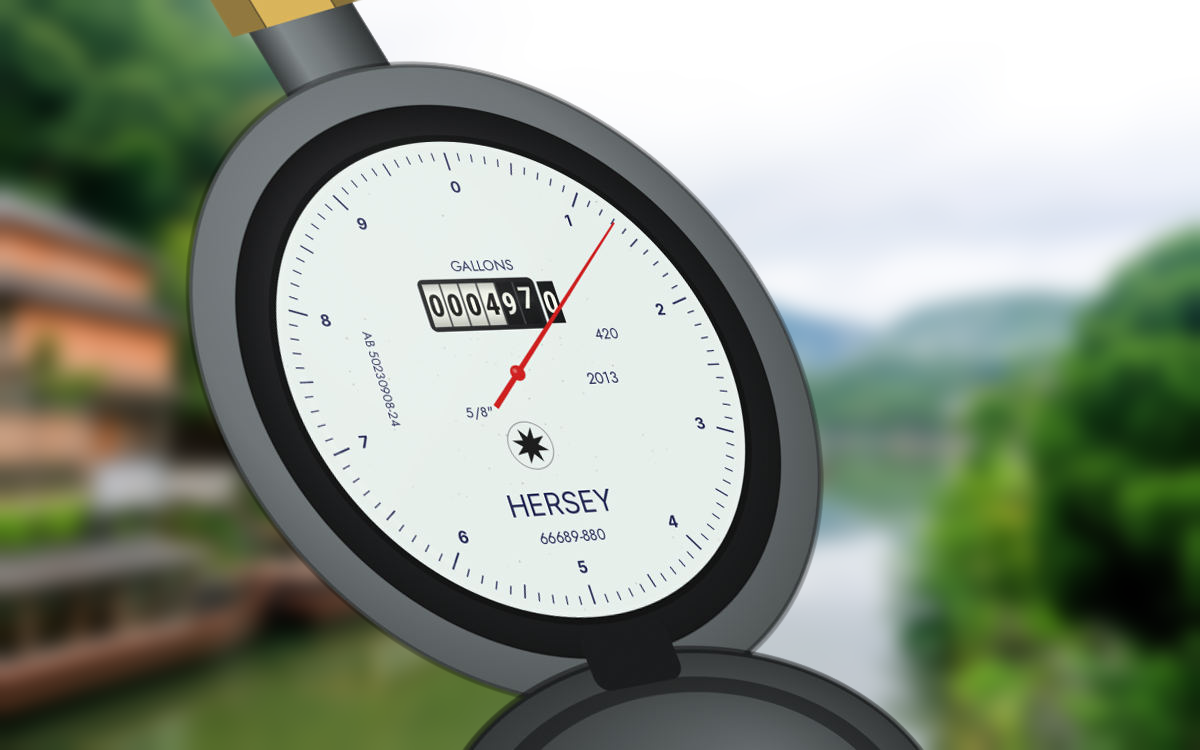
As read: 4971.3 gal
